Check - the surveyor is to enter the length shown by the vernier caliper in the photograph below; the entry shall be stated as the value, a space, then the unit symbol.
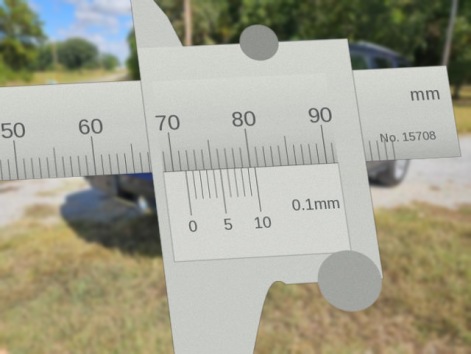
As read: 71.6 mm
